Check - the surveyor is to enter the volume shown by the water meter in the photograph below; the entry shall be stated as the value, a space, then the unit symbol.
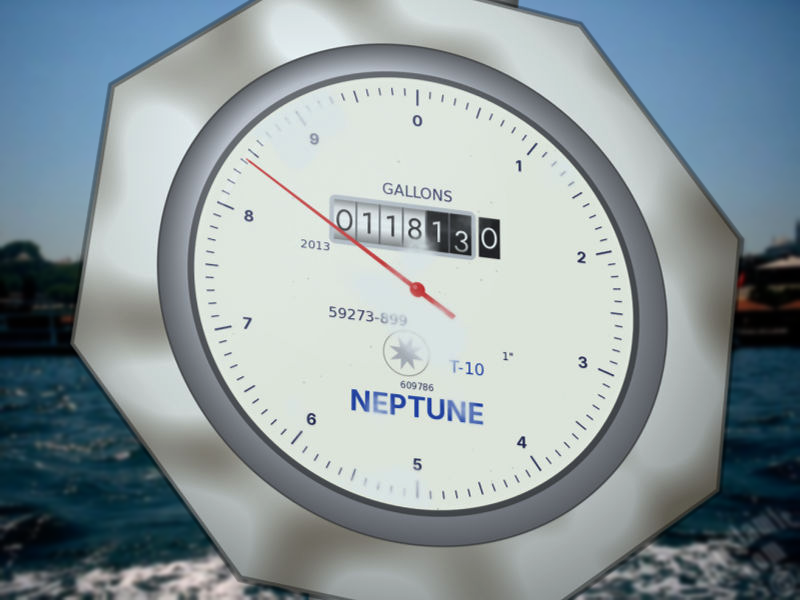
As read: 118128.4 gal
